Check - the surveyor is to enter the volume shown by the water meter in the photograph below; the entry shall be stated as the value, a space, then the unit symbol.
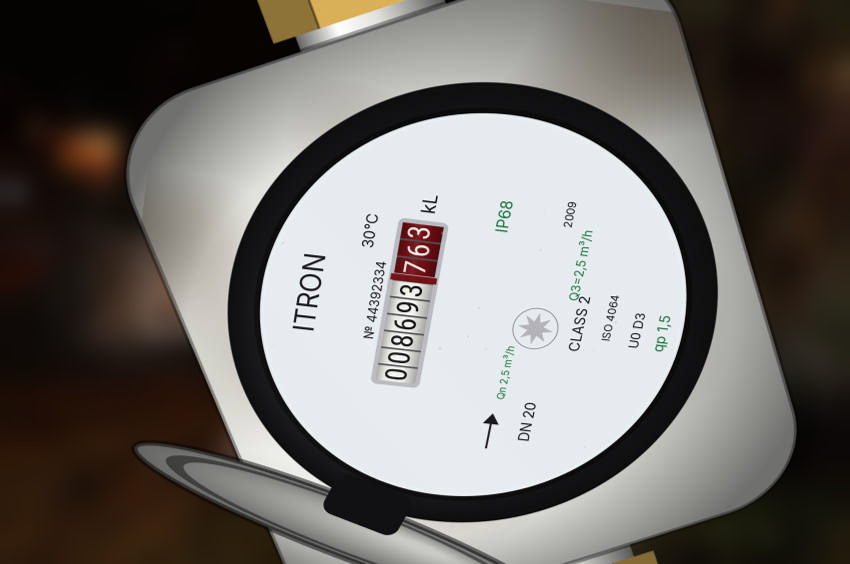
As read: 8693.763 kL
